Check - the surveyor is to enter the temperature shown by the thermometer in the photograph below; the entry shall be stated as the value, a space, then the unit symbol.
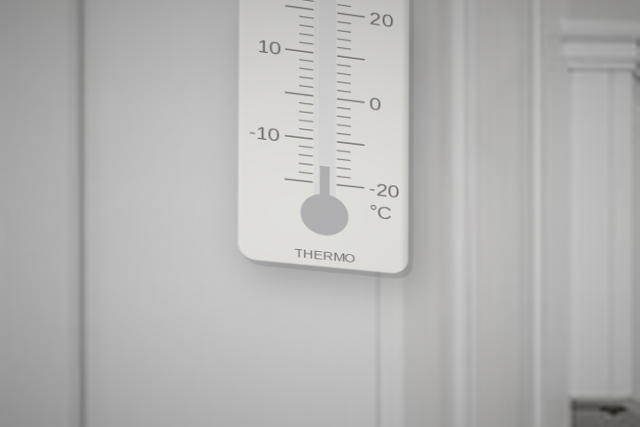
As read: -16 °C
